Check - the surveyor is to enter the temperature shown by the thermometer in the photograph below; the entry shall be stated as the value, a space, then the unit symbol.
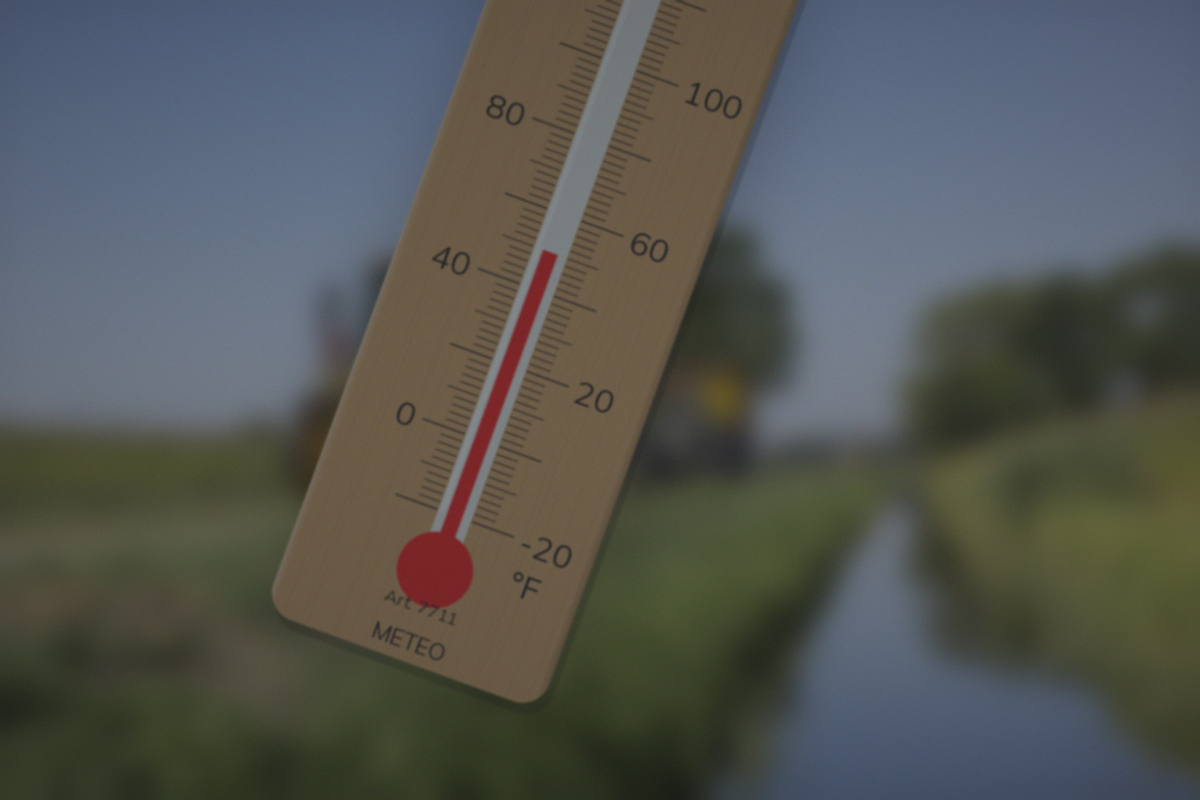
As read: 50 °F
